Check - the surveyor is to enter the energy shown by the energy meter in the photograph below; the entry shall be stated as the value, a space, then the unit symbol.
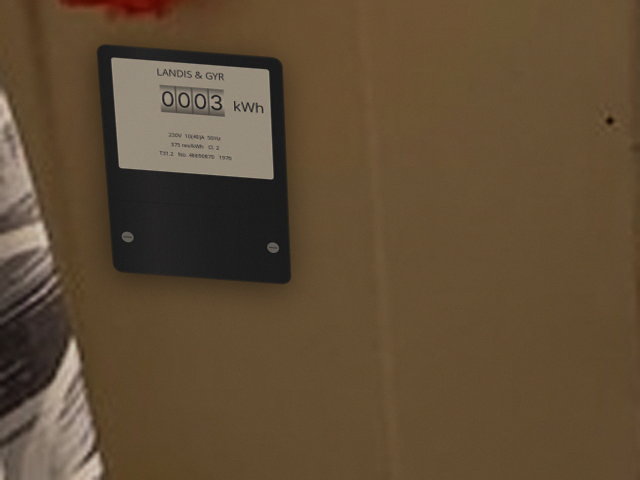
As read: 3 kWh
